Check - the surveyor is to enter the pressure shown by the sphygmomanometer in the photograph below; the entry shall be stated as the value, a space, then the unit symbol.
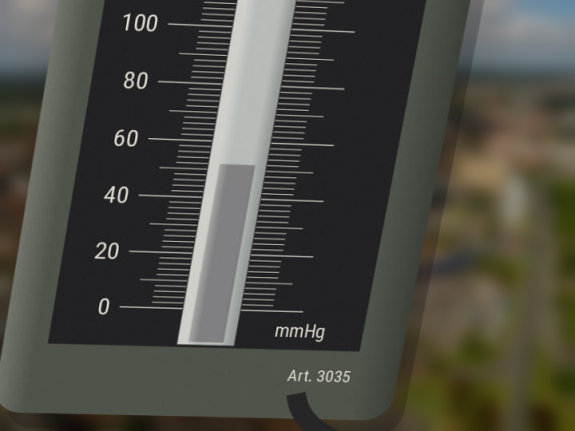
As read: 52 mmHg
